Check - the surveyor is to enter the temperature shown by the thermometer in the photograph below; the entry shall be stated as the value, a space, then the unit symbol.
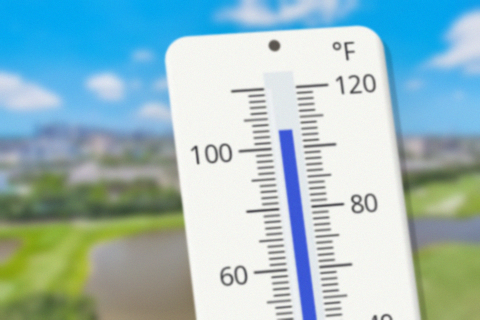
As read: 106 °F
